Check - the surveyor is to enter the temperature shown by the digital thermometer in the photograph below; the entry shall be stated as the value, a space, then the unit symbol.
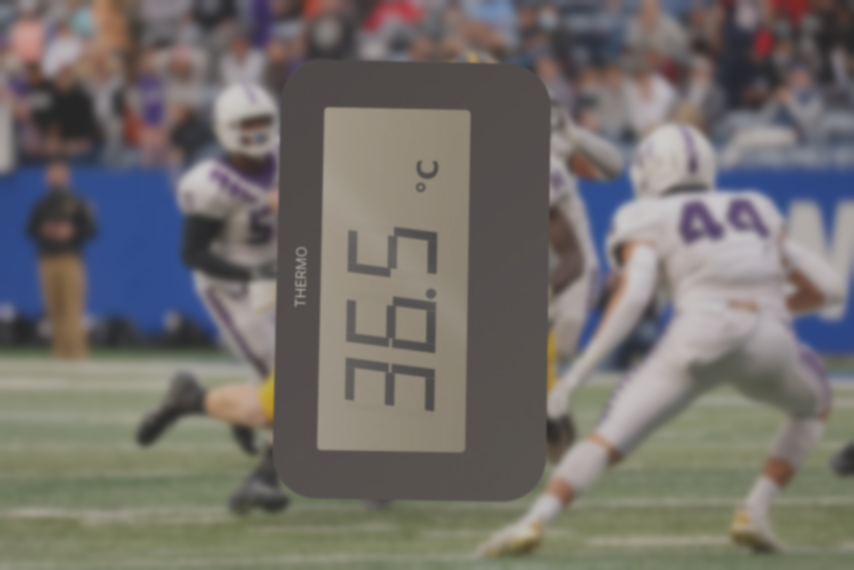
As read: 36.5 °C
